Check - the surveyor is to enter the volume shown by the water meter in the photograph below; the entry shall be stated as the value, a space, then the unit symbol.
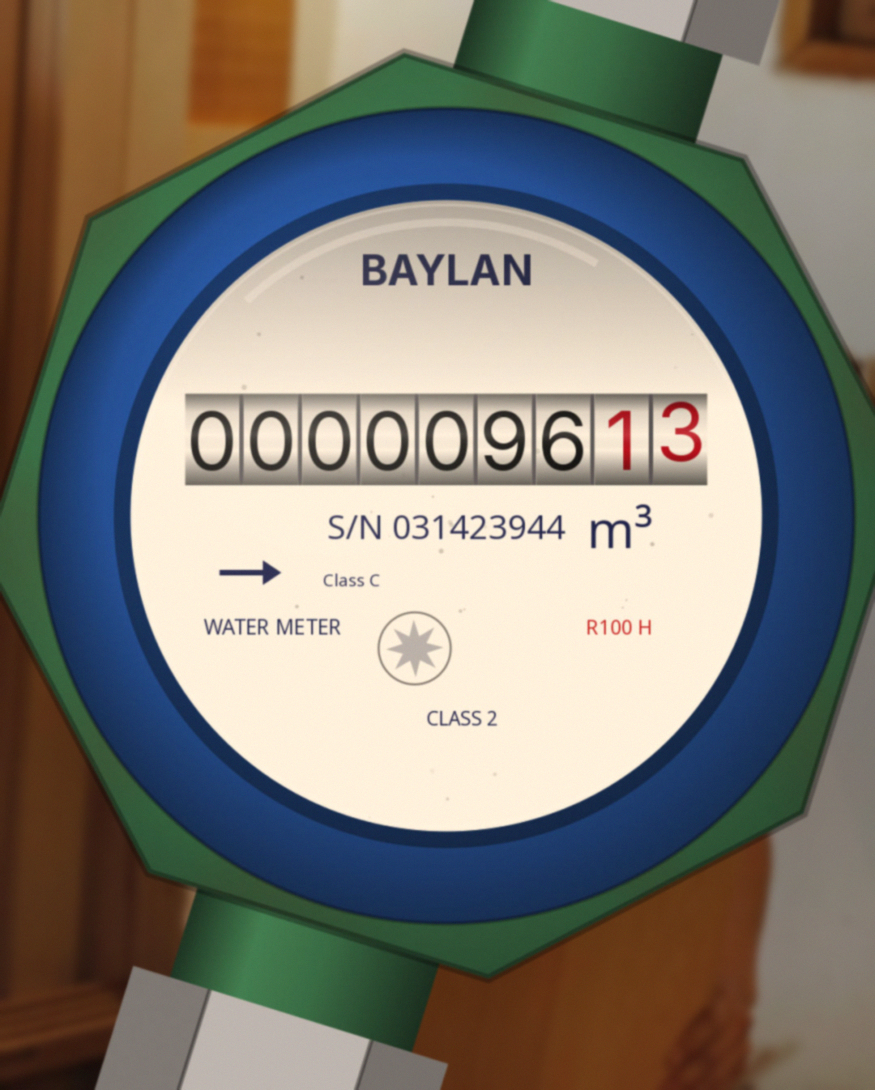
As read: 96.13 m³
